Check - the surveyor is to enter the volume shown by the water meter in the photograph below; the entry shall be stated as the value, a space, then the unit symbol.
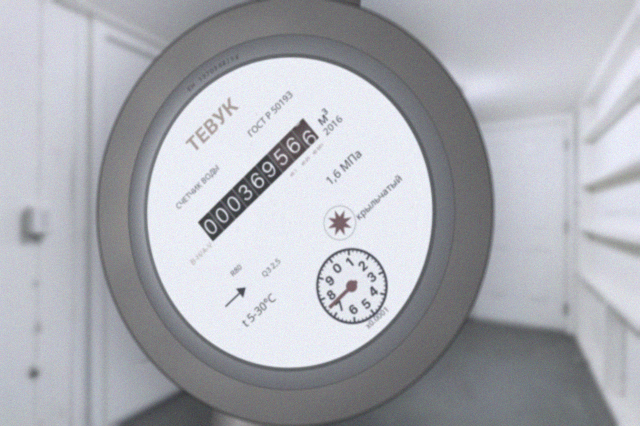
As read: 369.5657 m³
